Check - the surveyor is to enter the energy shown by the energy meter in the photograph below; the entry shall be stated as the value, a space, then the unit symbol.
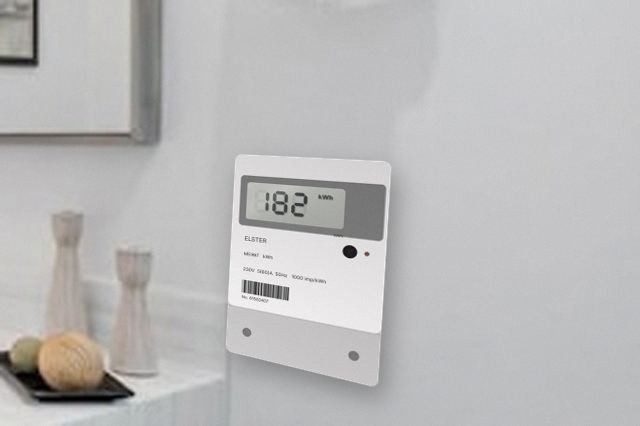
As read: 182 kWh
